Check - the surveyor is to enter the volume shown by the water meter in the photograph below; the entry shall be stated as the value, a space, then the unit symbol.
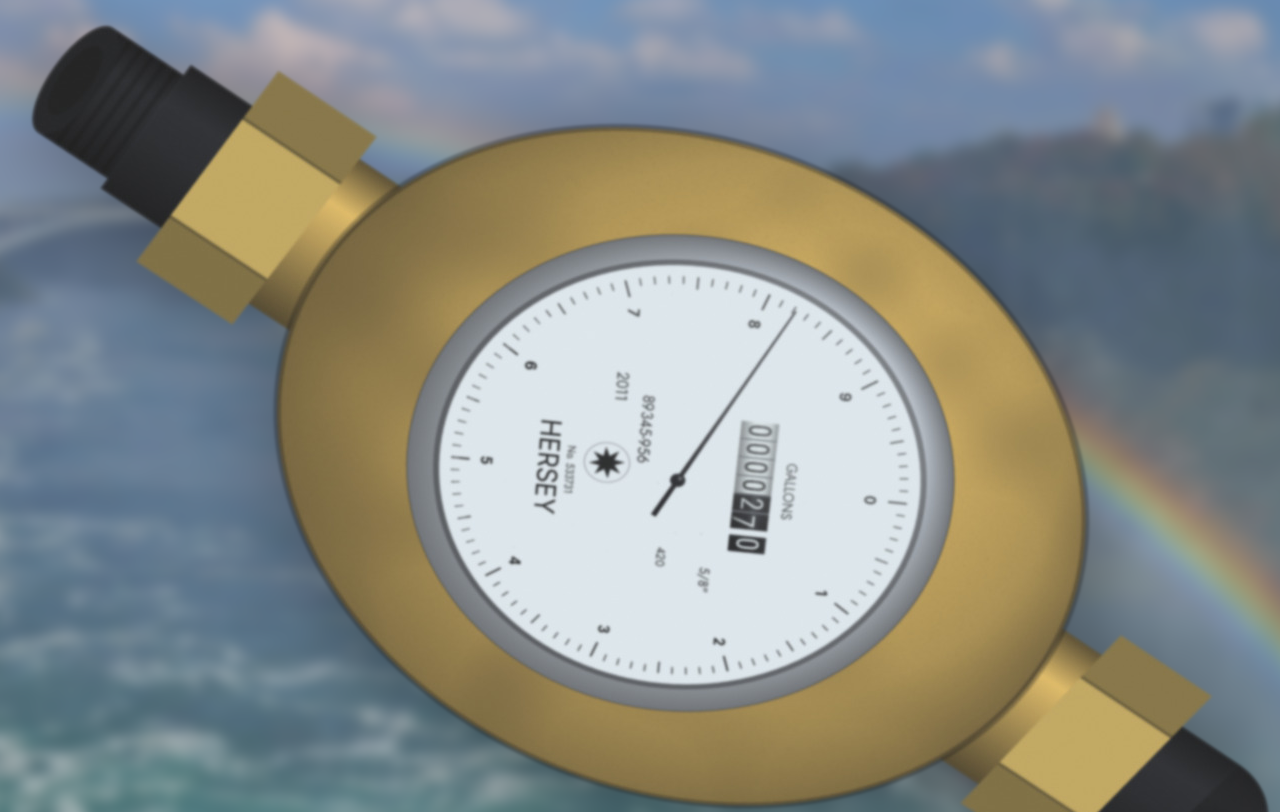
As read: 268.2 gal
